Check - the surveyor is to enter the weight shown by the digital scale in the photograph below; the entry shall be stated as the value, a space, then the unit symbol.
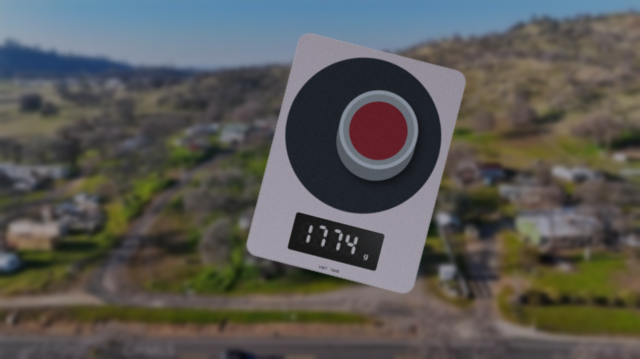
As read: 1774 g
